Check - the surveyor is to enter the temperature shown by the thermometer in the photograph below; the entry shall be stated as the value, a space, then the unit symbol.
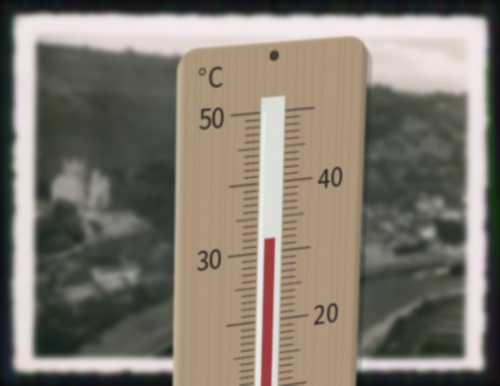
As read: 32 °C
